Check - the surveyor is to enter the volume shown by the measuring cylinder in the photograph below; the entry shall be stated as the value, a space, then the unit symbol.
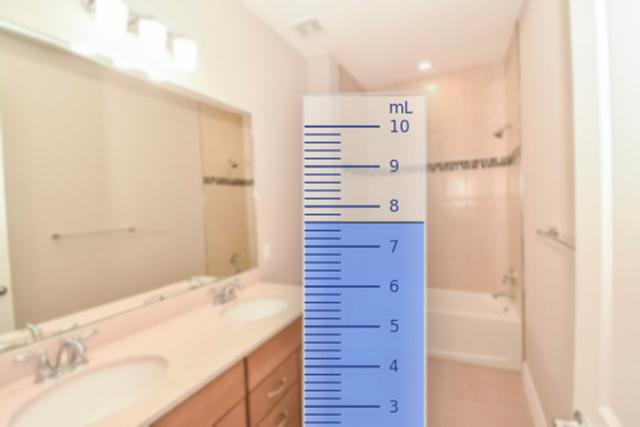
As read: 7.6 mL
